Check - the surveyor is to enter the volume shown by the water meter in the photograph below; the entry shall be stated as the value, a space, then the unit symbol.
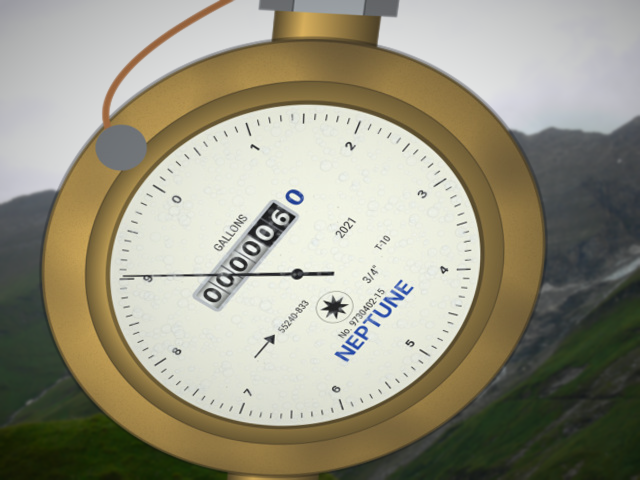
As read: 59.0 gal
